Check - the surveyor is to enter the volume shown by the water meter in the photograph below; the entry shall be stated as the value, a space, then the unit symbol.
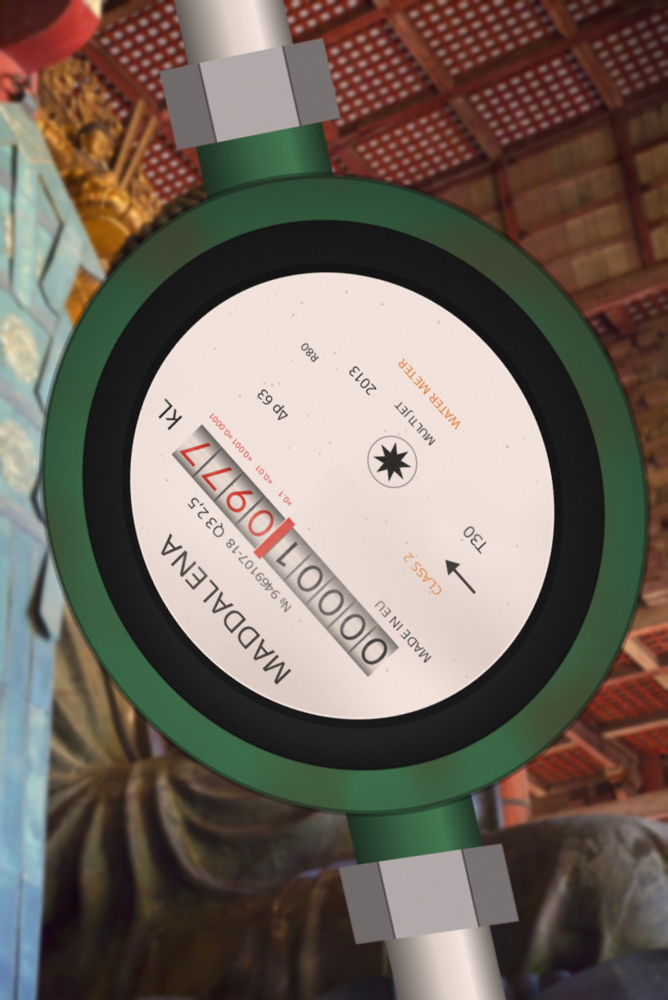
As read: 1.0977 kL
